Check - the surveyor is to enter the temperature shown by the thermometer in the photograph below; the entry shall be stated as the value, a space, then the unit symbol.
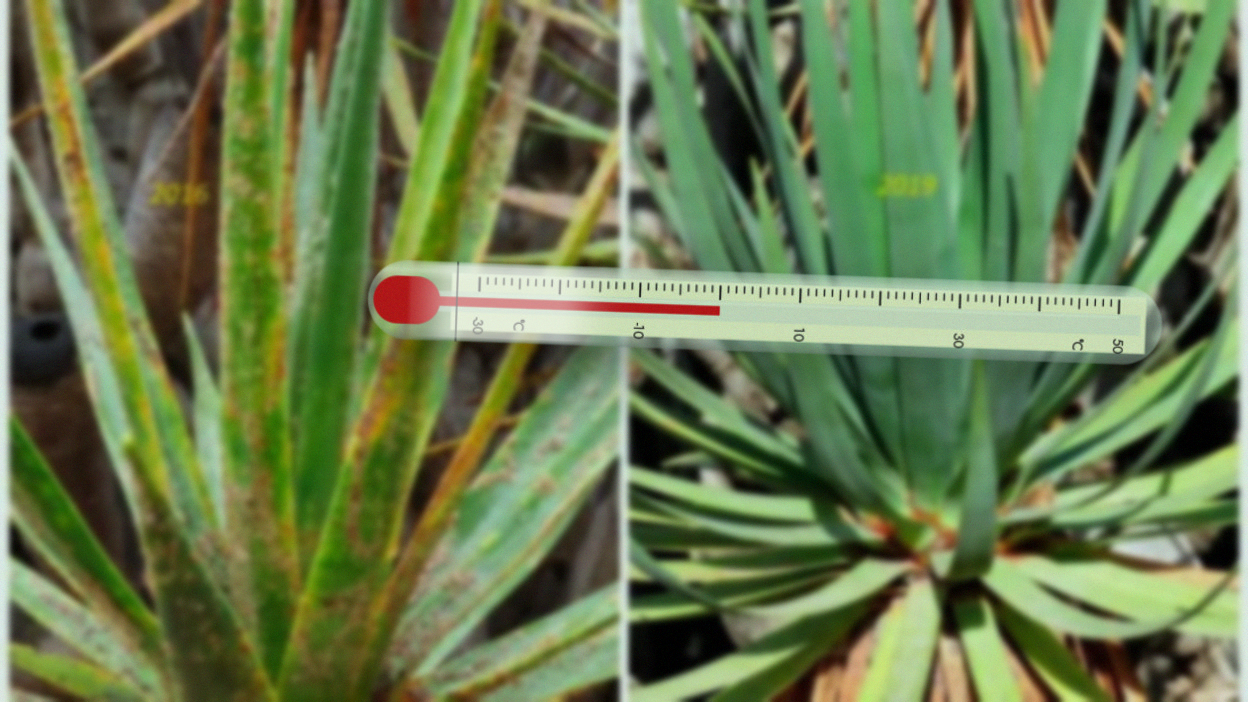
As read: 0 °C
